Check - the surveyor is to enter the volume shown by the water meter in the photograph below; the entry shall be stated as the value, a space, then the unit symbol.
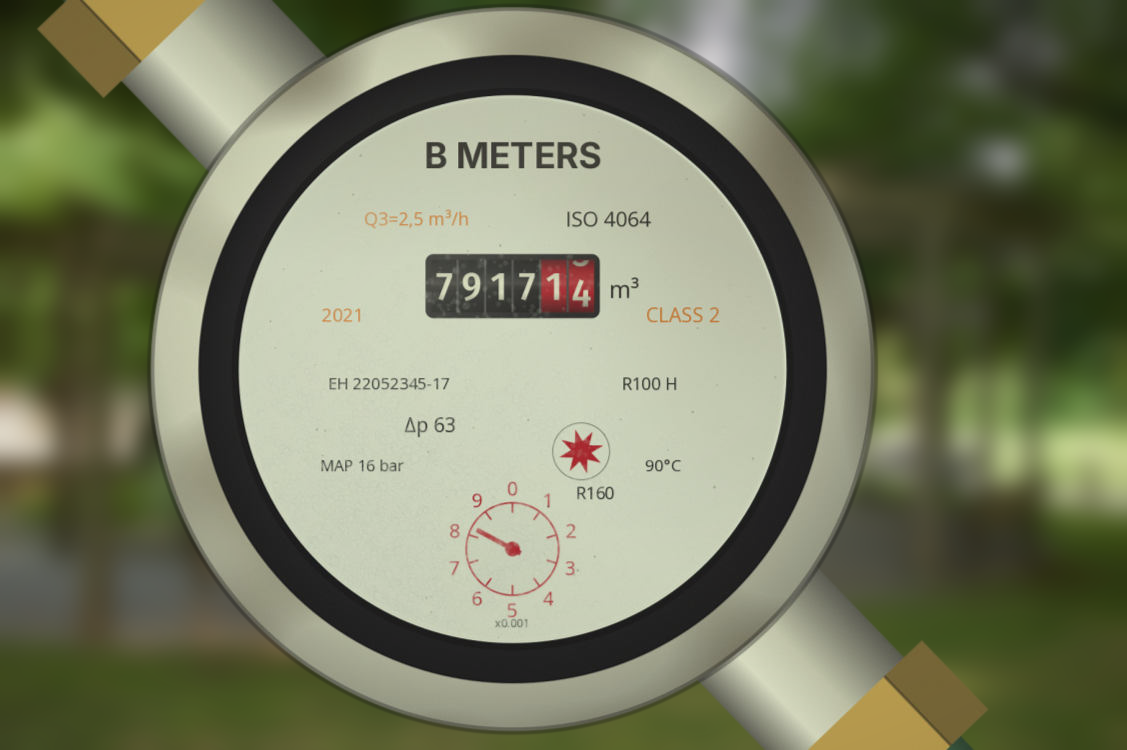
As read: 7917.138 m³
